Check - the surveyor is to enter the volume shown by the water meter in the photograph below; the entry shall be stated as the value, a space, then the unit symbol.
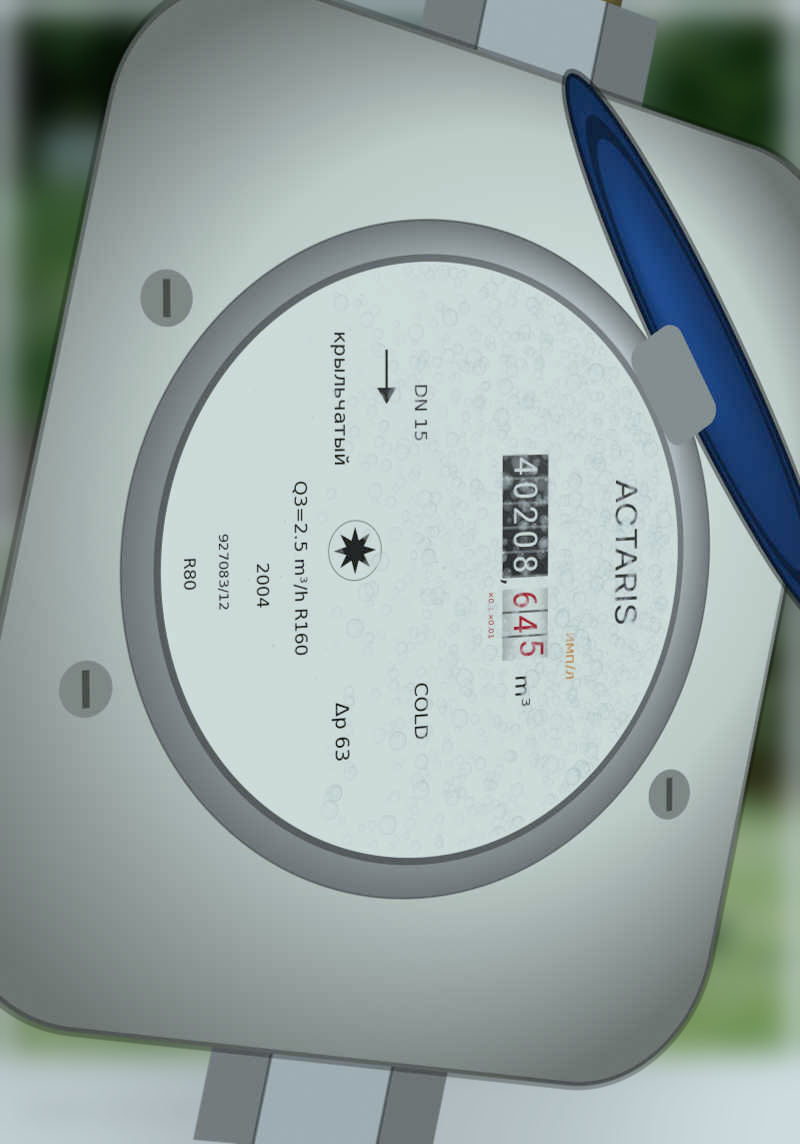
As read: 40208.645 m³
